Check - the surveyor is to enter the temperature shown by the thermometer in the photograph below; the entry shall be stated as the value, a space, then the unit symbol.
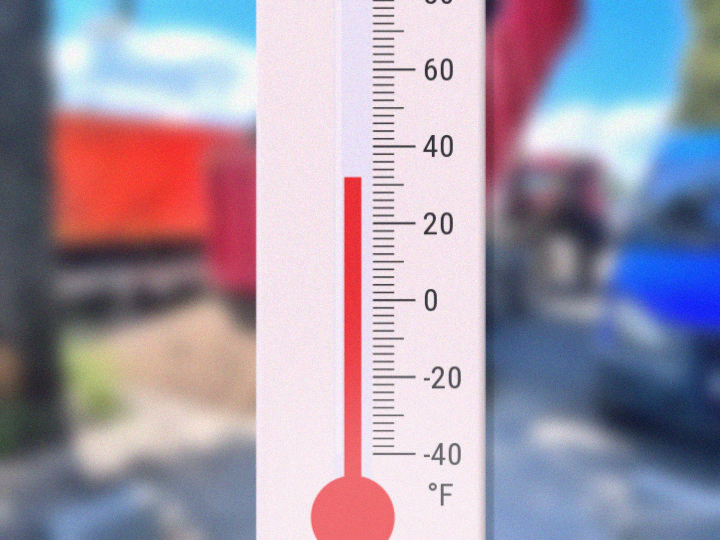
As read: 32 °F
